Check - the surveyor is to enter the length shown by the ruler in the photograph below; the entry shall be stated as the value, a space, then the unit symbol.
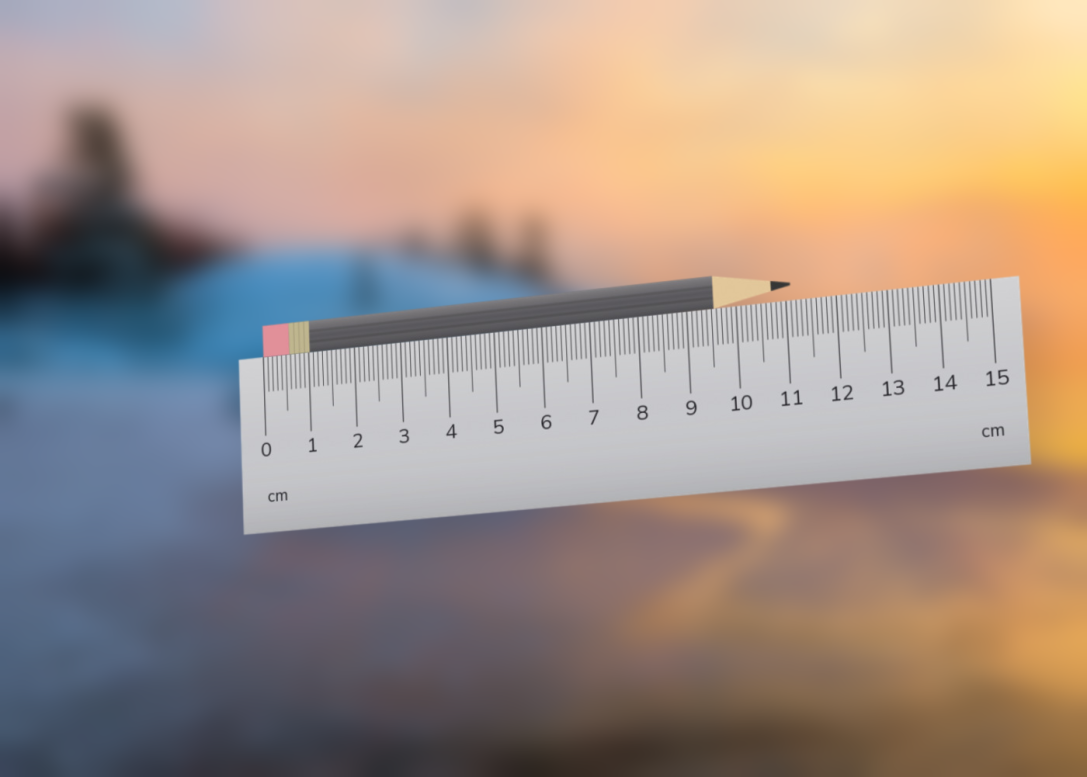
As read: 11.1 cm
